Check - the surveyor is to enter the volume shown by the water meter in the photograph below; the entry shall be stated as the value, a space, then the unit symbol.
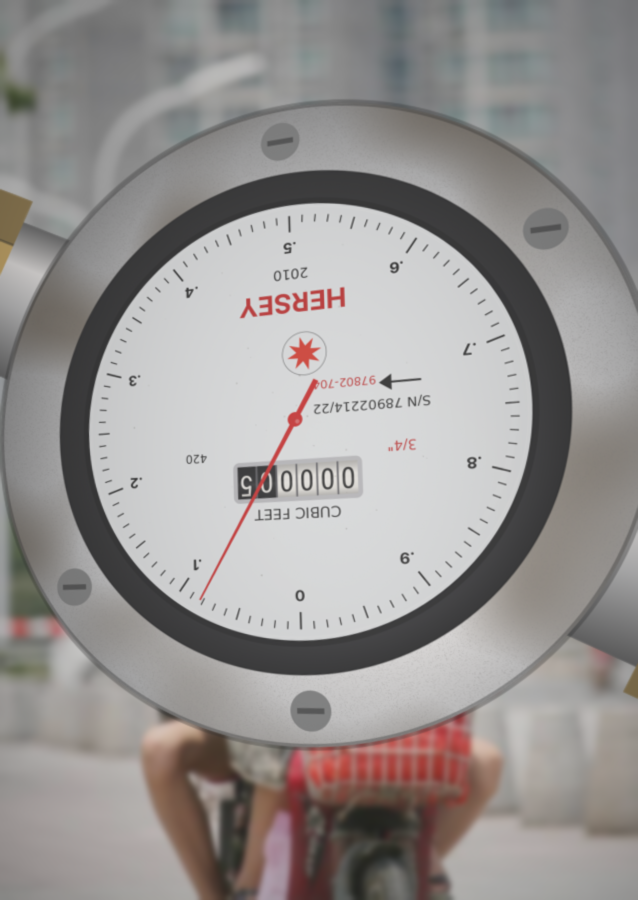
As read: 5.08 ft³
